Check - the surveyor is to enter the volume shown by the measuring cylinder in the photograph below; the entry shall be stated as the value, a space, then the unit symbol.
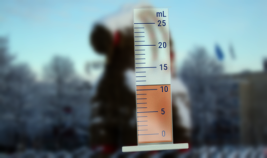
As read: 11 mL
